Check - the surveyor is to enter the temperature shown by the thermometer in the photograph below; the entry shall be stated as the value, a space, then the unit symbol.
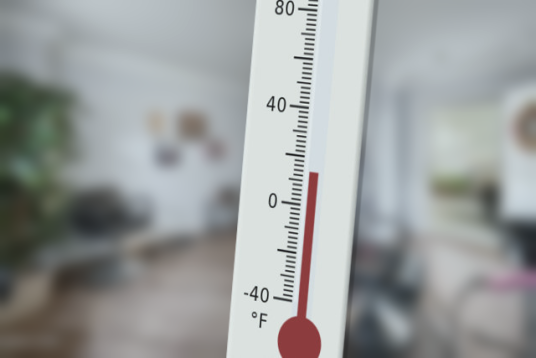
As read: 14 °F
